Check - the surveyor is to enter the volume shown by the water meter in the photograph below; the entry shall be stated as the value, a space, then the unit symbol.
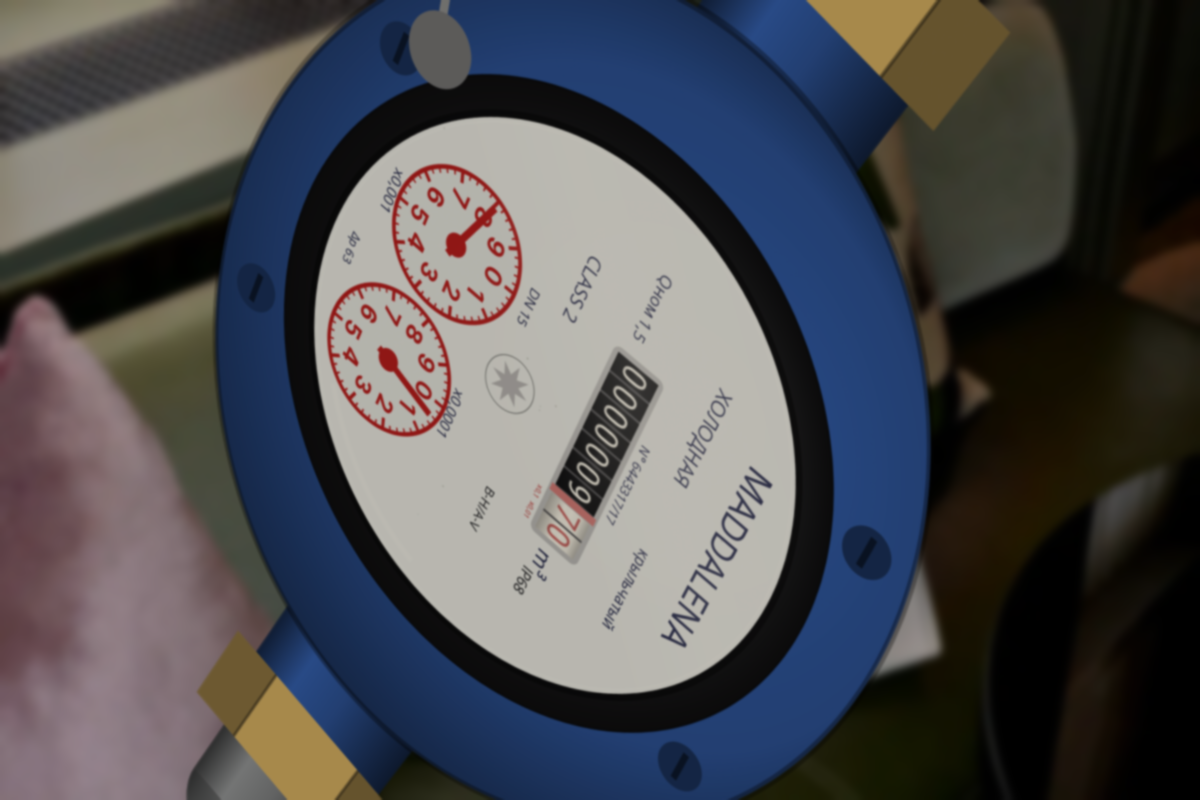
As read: 9.7080 m³
